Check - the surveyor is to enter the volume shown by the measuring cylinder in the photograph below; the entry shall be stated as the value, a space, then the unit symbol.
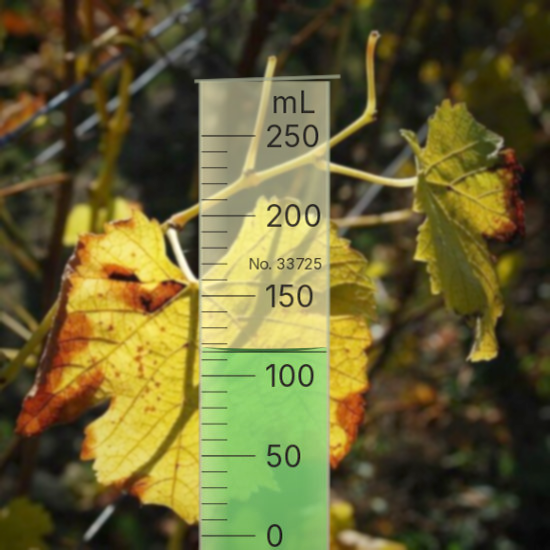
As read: 115 mL
